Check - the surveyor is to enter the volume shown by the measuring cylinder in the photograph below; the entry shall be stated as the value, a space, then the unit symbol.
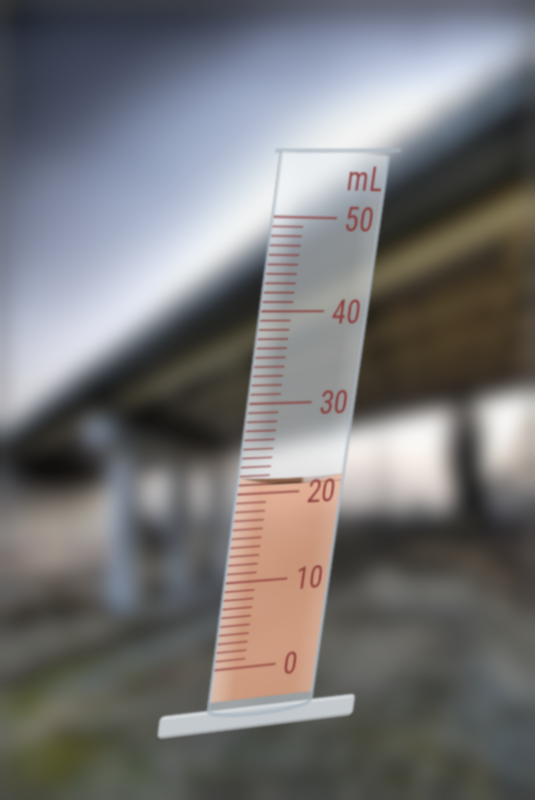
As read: 21 mL
